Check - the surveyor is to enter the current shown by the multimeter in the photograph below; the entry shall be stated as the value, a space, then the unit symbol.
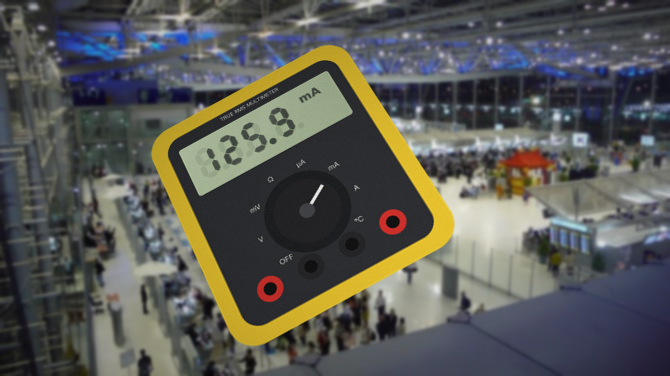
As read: 125.9 mA
